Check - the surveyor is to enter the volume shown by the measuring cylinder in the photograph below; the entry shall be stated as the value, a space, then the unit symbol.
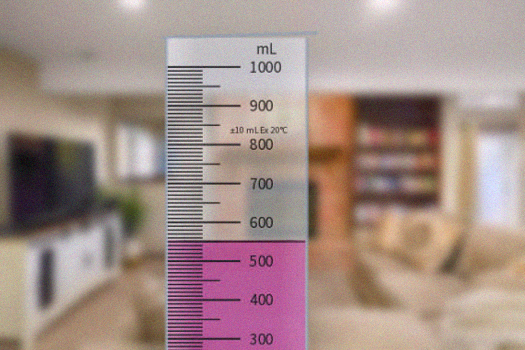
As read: 550 mL
